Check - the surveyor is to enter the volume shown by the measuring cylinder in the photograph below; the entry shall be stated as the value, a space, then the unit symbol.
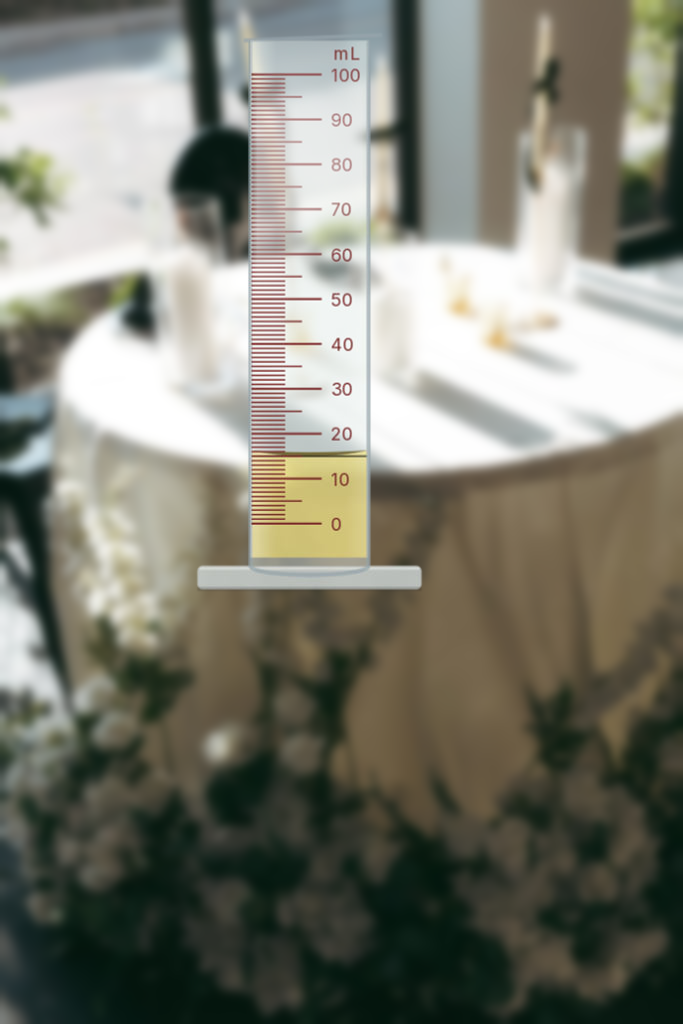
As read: 15 mL
